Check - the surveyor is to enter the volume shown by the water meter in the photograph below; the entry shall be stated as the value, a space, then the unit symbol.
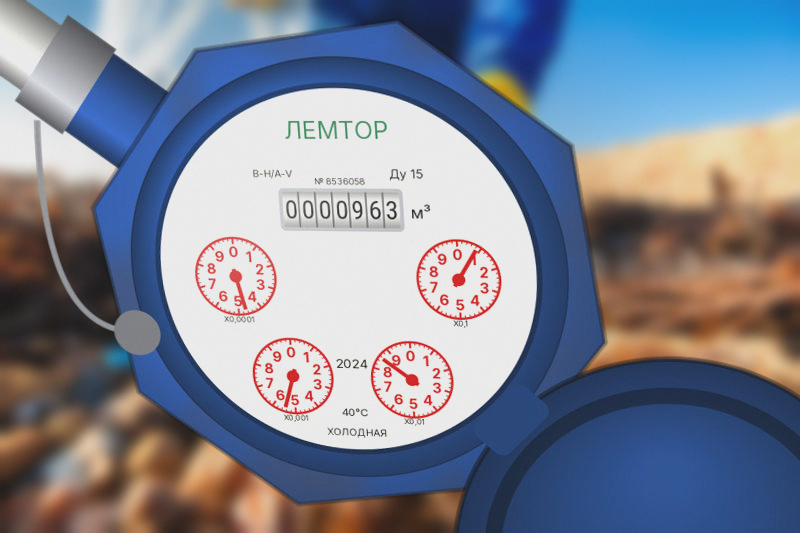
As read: 963.0854 m³
